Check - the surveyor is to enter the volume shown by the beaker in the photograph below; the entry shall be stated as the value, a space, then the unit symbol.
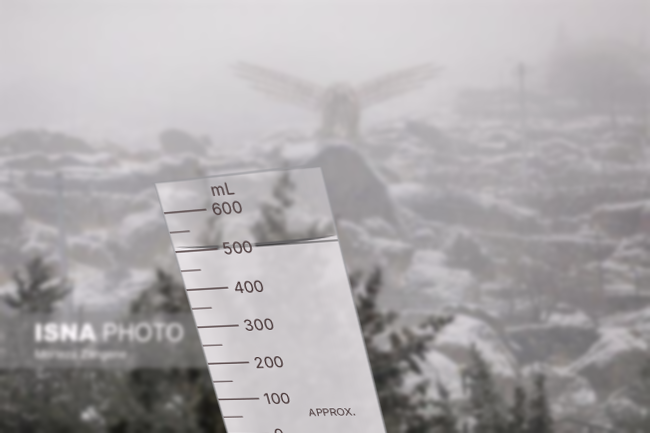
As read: 500 mL
